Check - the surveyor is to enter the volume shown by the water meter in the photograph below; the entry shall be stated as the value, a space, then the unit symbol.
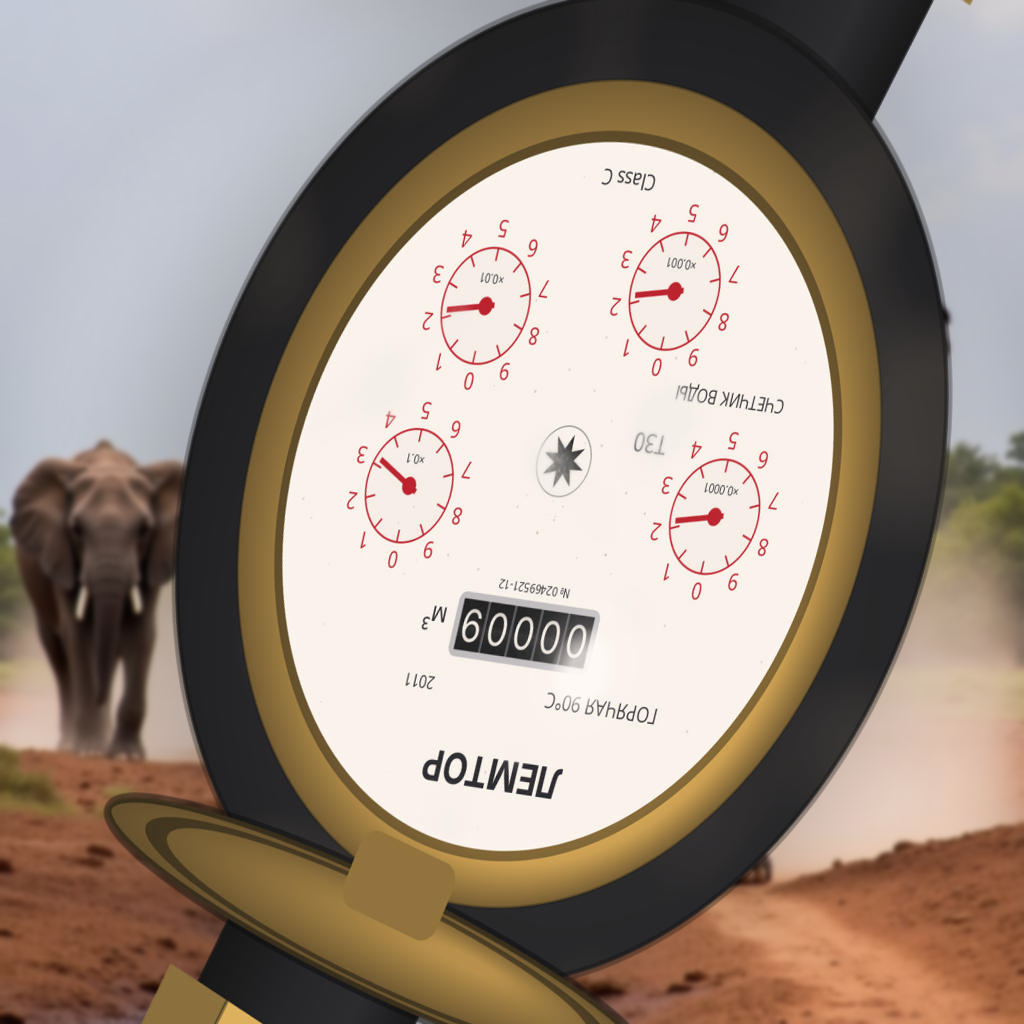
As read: 9.3222 m³
